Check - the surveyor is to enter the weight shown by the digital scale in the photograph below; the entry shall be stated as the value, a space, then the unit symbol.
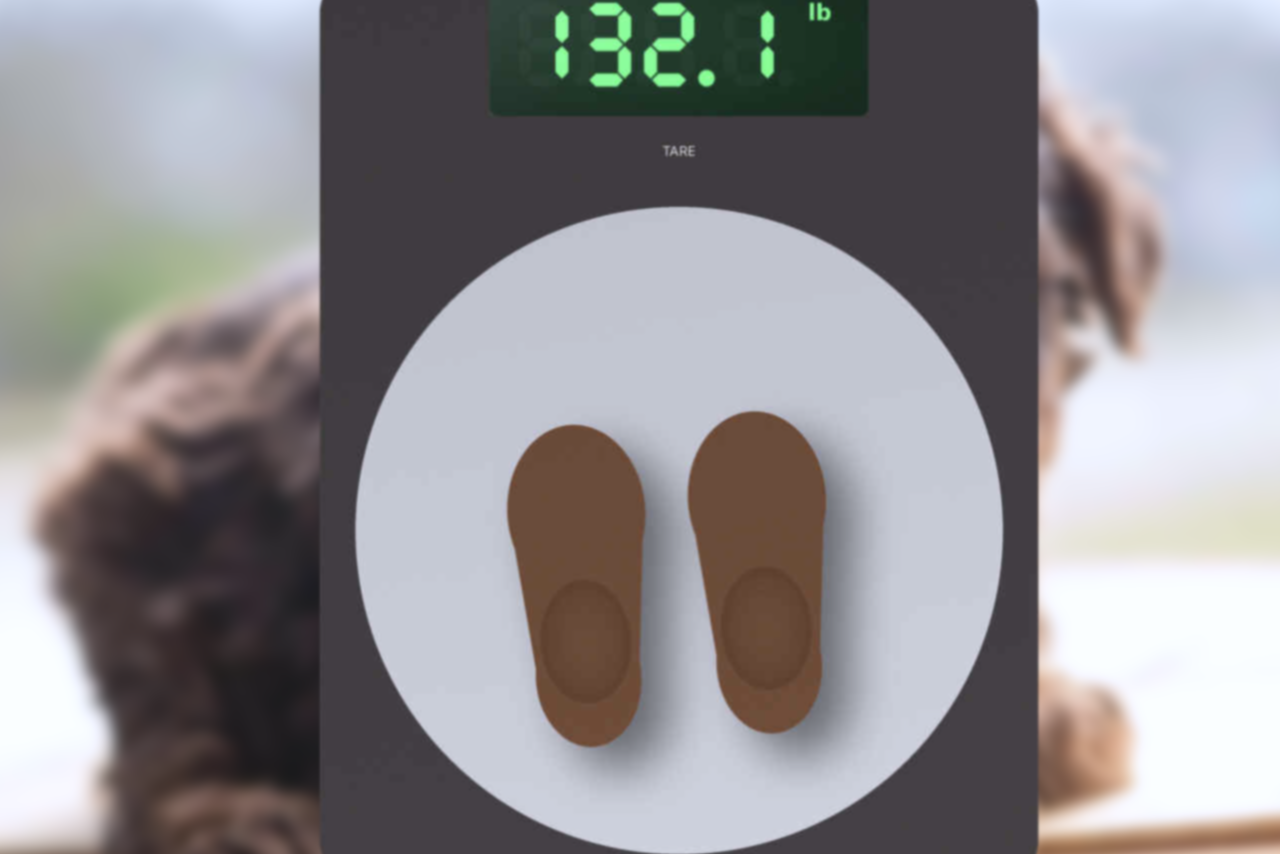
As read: 132.1 lb
